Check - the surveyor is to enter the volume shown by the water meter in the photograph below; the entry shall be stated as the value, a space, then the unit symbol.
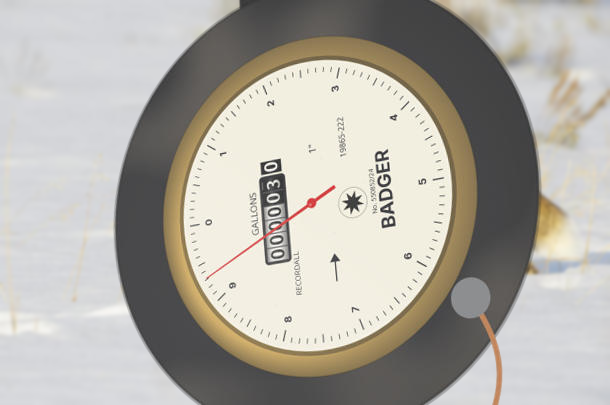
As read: 29.3 gal
